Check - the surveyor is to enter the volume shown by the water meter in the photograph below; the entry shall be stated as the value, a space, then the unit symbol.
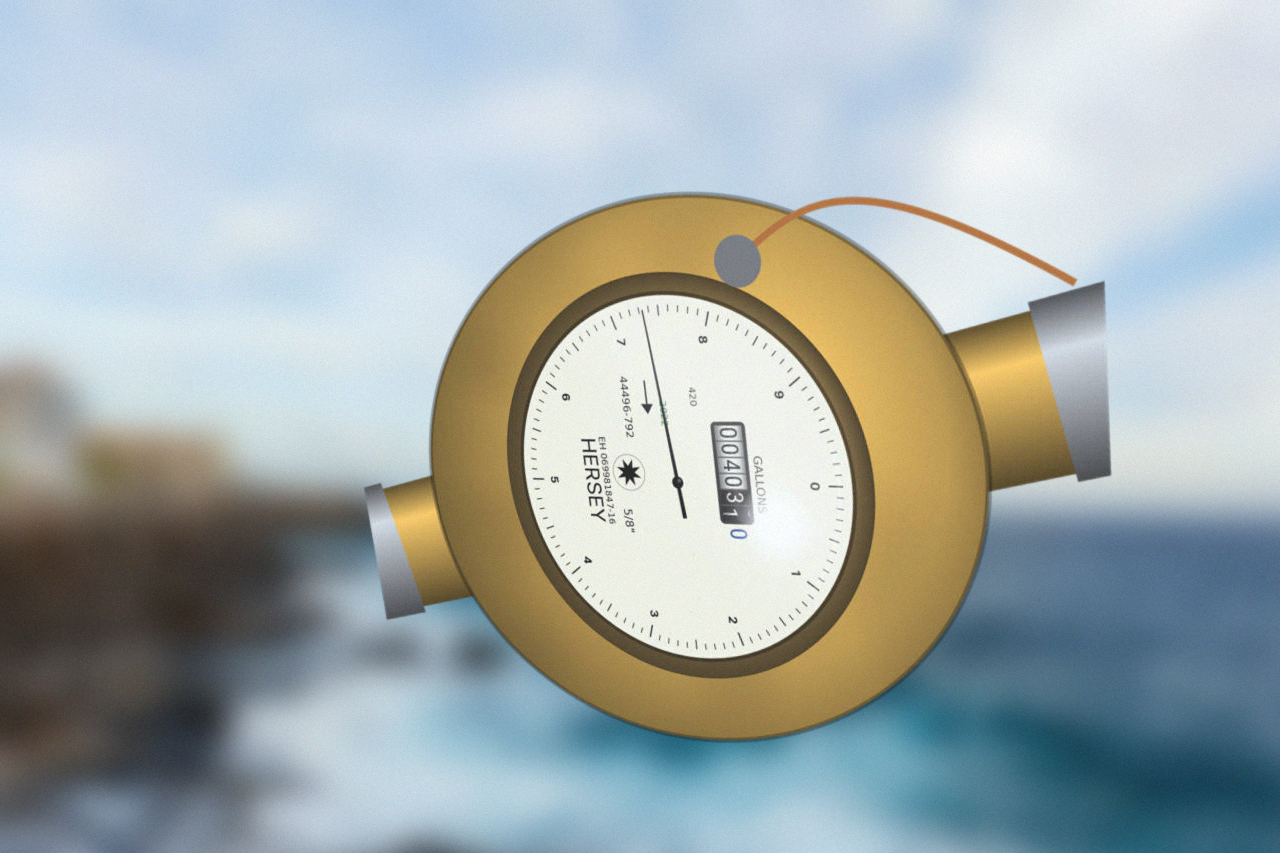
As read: 40307.3 gal
